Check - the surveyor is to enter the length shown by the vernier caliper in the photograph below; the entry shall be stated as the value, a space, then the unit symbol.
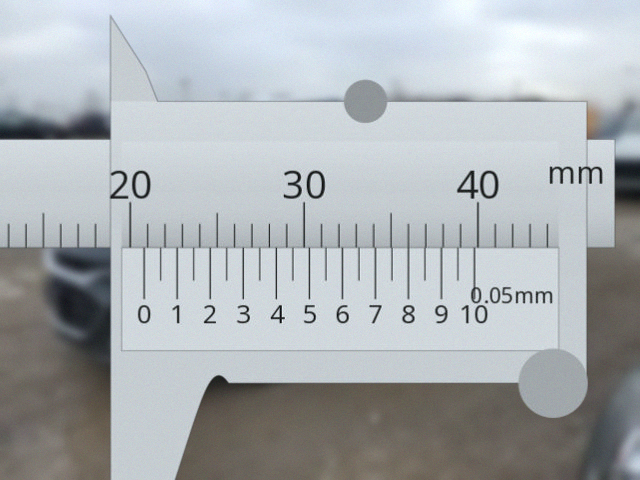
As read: 20.8 mm
